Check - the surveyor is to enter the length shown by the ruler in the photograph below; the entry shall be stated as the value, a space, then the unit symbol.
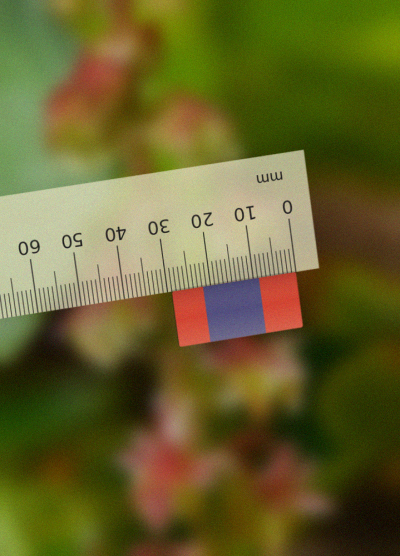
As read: 29 mm
